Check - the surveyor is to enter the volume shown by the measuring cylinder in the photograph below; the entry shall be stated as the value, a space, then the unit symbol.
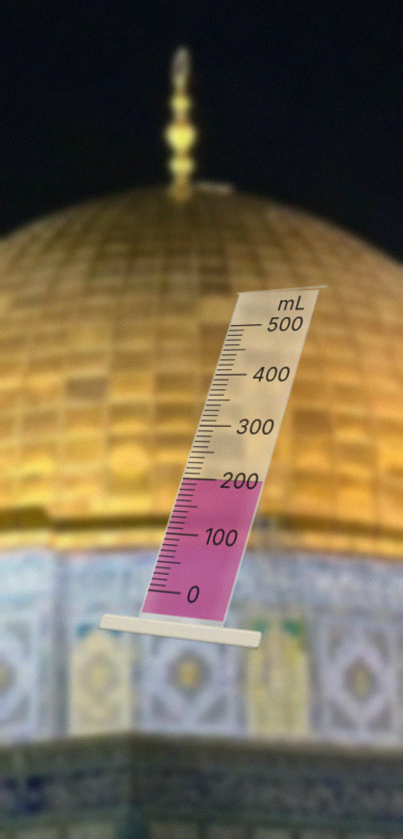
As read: 200 mL
